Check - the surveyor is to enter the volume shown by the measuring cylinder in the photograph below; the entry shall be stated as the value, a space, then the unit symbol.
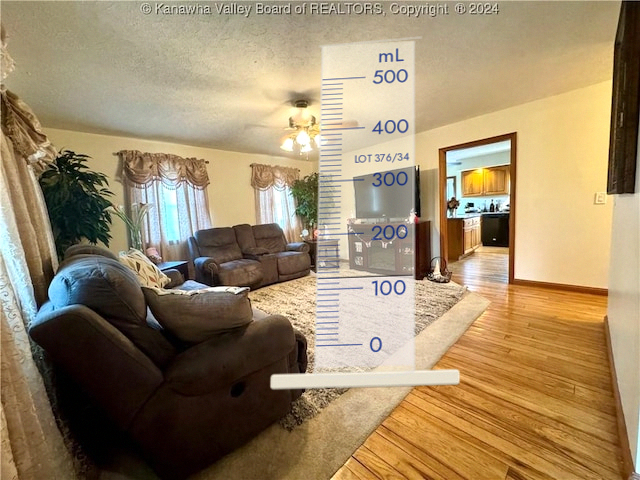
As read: 120 mL
